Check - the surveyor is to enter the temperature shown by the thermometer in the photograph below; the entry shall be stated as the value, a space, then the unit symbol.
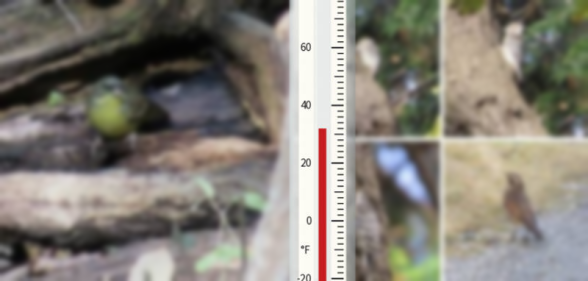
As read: 32 °F
